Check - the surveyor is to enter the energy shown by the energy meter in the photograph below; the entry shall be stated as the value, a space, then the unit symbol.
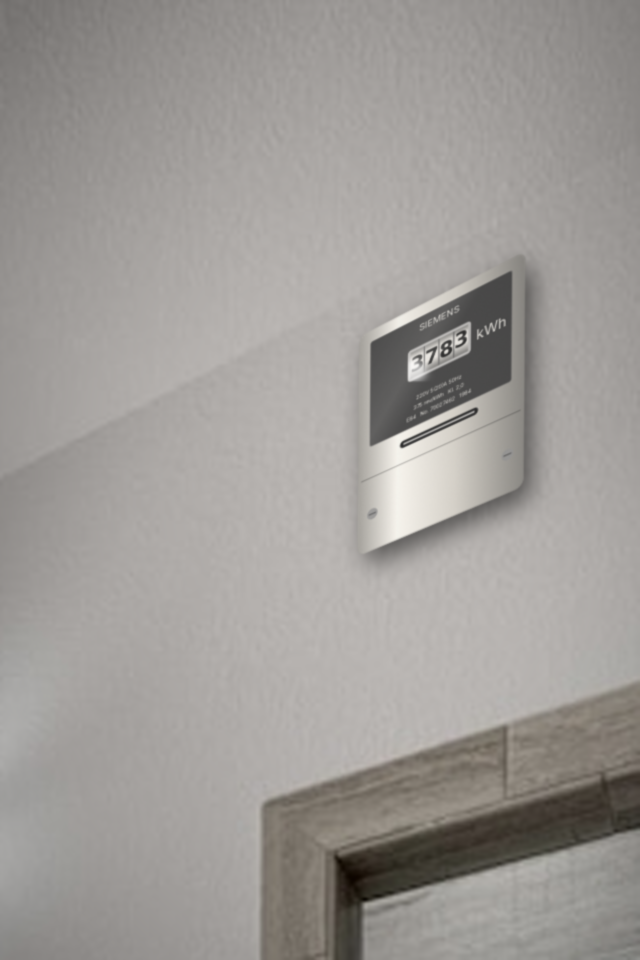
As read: 3783 kWh
